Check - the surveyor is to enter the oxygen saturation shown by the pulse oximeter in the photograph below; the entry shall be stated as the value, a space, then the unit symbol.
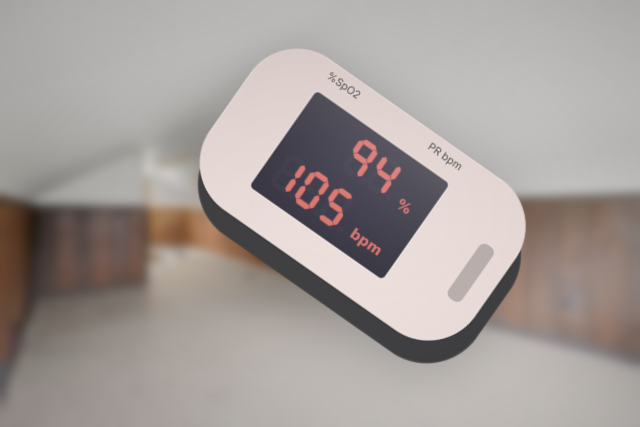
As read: 94 %
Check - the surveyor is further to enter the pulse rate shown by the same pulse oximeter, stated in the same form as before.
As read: 105 bpm
